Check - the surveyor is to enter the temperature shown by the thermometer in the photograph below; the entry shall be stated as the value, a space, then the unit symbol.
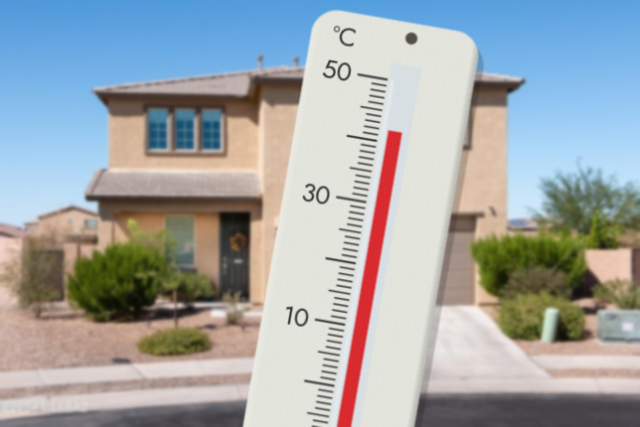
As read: 42 °C
